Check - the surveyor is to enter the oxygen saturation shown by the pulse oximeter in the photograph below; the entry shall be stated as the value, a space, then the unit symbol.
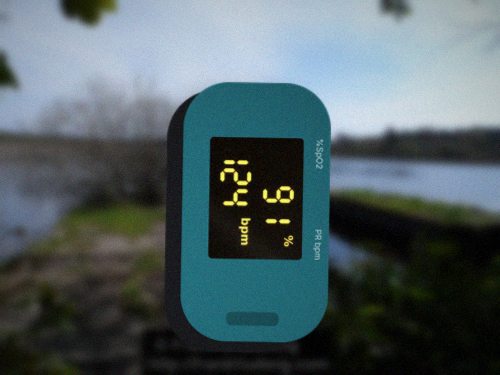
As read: 91 %
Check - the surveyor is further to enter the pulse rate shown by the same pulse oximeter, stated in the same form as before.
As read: 124 bpm
